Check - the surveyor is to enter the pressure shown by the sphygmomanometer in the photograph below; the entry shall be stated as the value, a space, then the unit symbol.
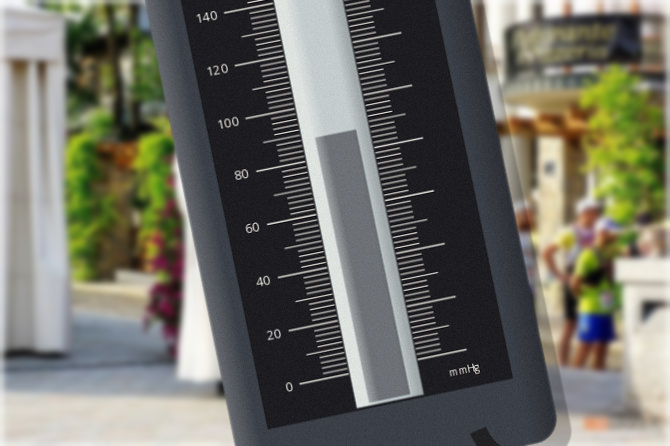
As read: 88 mmHg
